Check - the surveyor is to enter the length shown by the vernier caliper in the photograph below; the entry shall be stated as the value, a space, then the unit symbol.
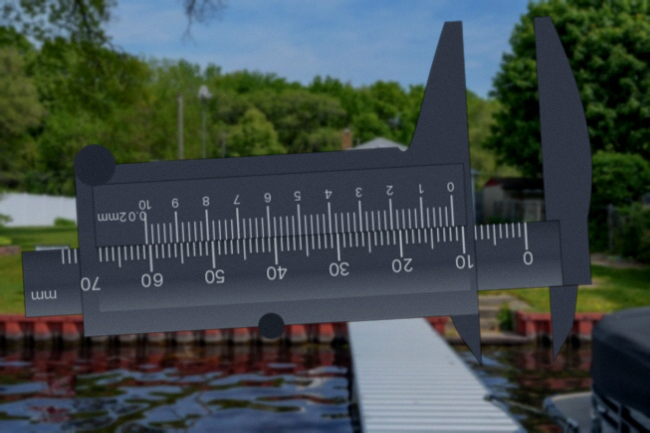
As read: 11.5 mm
